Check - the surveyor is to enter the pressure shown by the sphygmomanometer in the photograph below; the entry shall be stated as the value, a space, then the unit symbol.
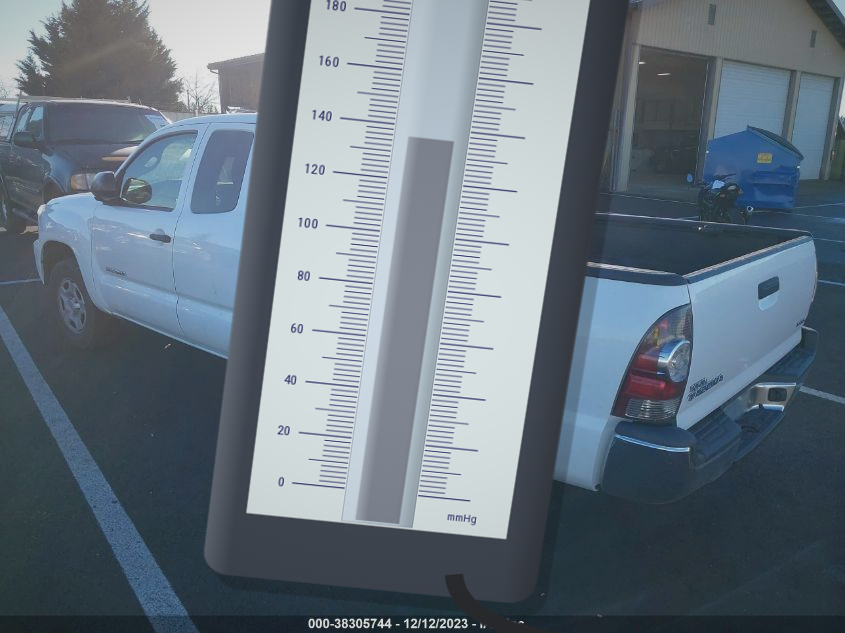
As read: 136 mmHg
